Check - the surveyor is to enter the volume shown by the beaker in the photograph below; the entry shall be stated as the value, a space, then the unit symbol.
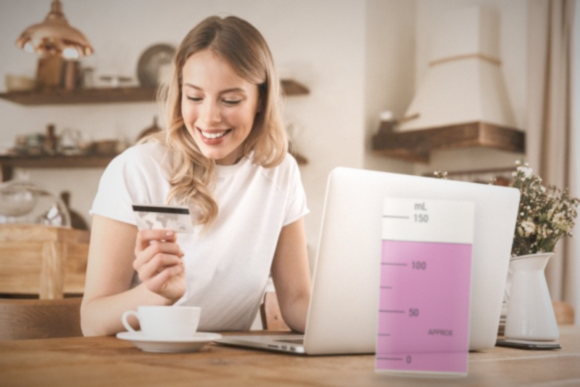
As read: 125 mL
